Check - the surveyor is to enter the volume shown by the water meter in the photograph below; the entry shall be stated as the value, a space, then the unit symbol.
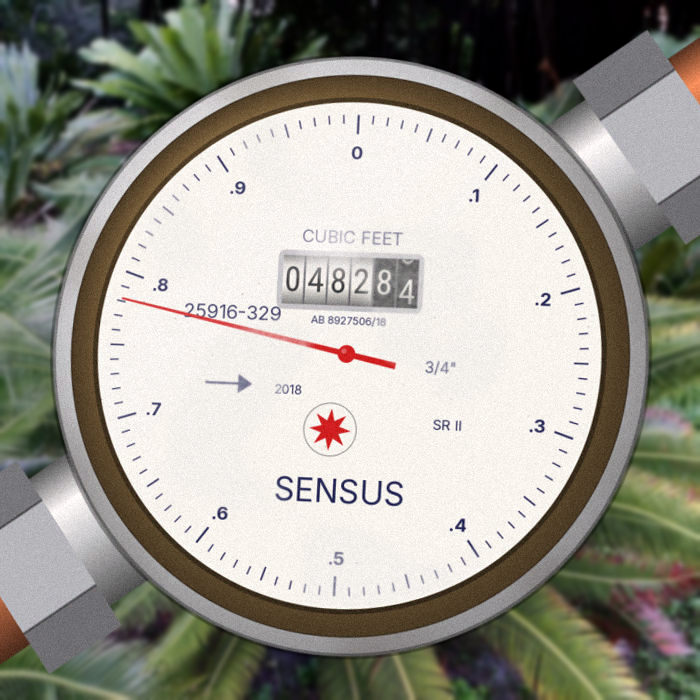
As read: 48283.78 ft³
